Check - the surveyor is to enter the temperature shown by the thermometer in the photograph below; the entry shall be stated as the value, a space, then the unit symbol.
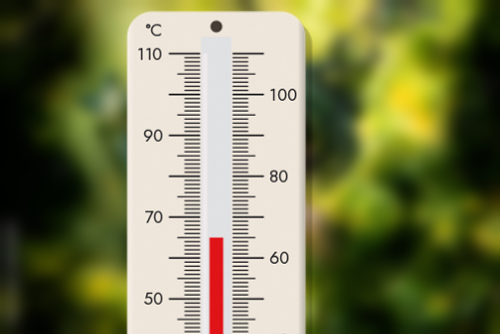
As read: 65 °C
